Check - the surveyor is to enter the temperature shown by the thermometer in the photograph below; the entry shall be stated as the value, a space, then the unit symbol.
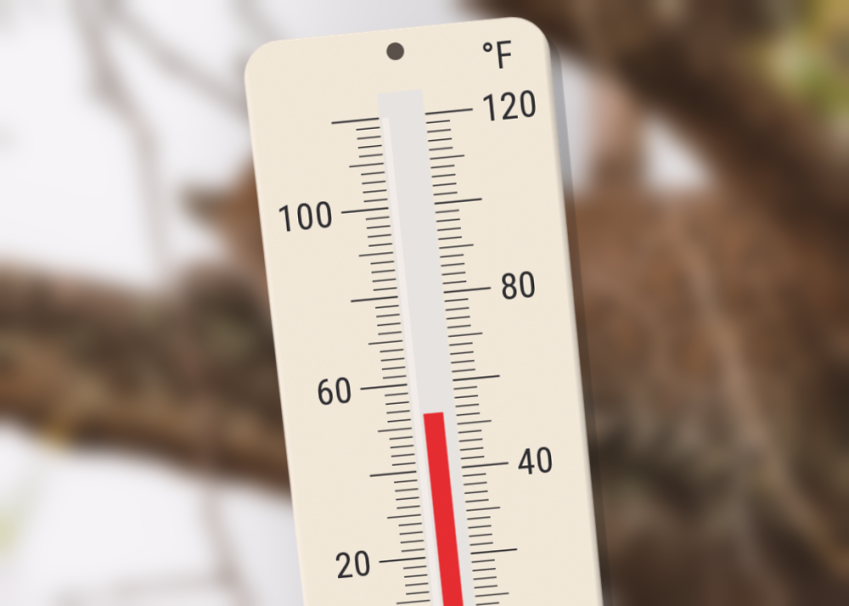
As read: 53 °F
